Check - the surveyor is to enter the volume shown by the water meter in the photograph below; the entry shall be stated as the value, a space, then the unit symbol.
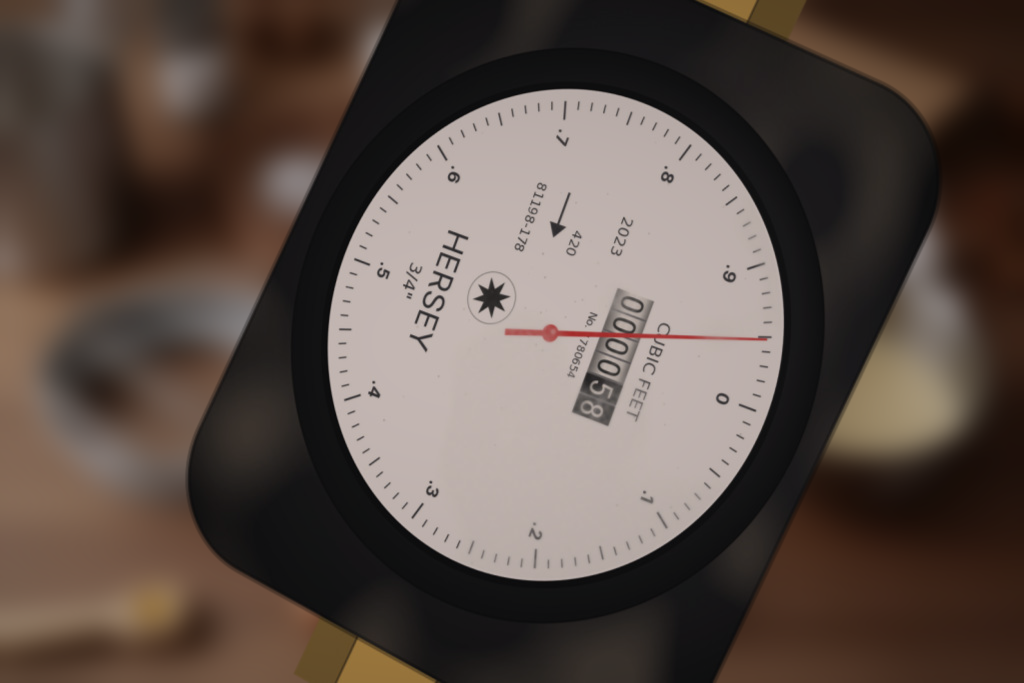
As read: 57.95 ft³
